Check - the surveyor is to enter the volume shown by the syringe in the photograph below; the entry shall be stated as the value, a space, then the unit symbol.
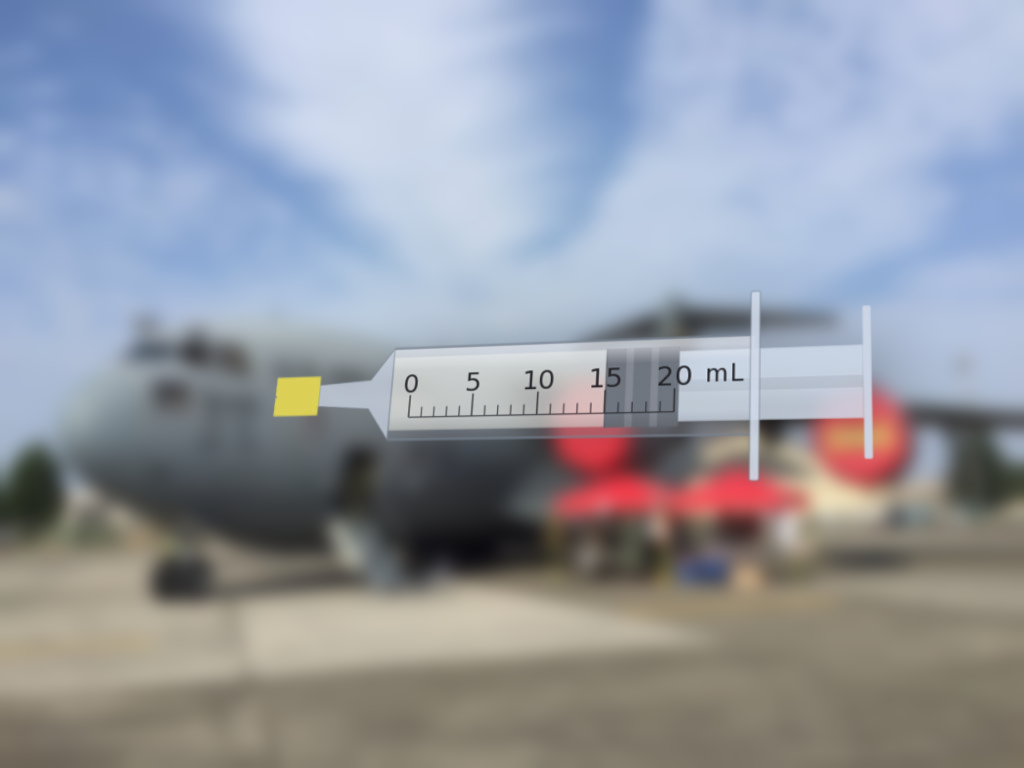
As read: 15 mL
